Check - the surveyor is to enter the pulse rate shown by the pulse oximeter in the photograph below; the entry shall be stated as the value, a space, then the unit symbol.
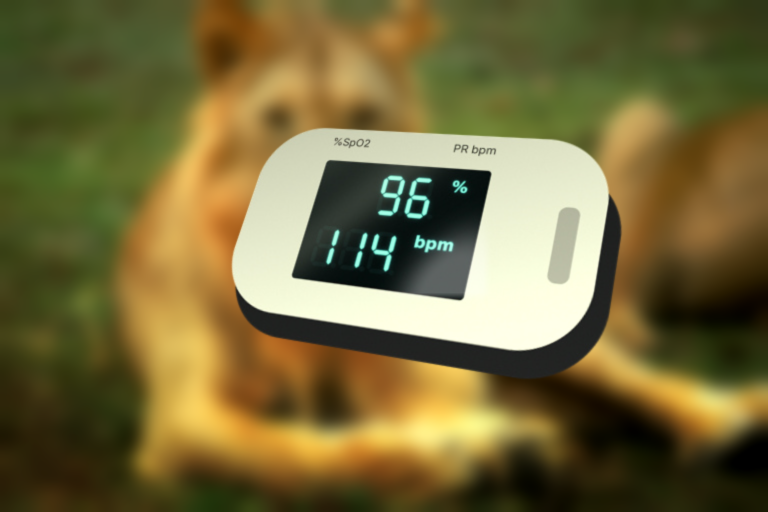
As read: 114 bpm
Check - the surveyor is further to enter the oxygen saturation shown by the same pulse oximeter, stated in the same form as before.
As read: 96 %
